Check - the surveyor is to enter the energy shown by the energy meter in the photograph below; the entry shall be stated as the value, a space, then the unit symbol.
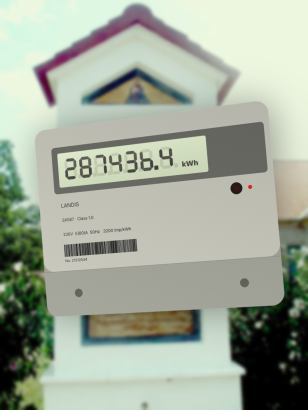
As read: 287436.4 kWh
